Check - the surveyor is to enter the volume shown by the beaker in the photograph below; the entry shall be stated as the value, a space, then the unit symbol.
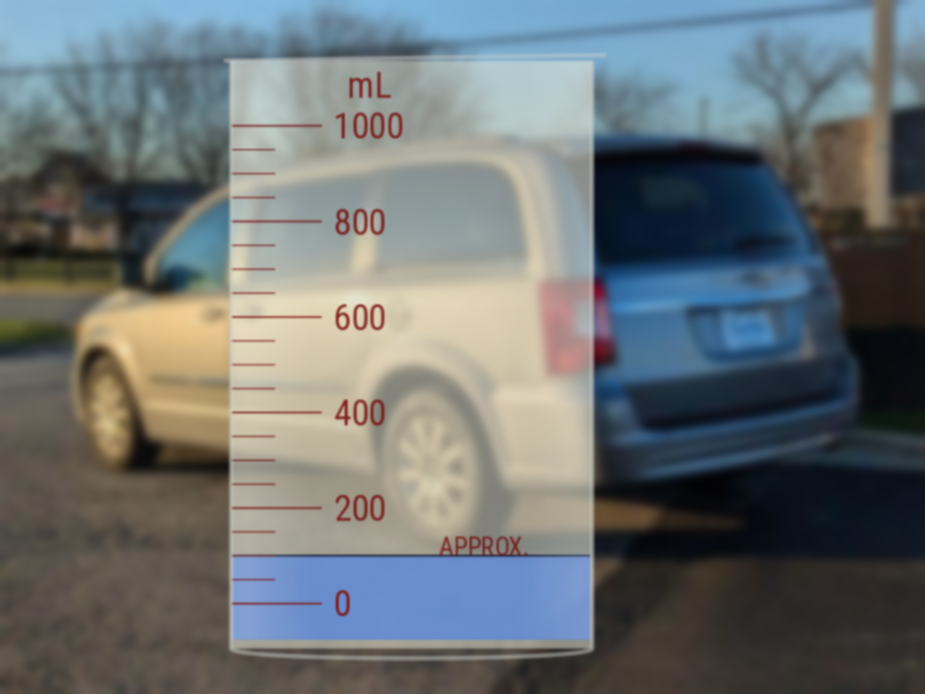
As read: 100 mL
